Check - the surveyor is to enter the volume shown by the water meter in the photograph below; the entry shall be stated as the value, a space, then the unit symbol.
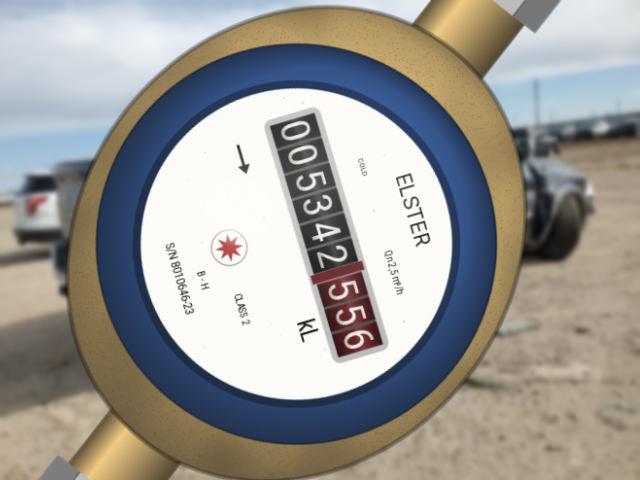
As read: 5342.556 kL
